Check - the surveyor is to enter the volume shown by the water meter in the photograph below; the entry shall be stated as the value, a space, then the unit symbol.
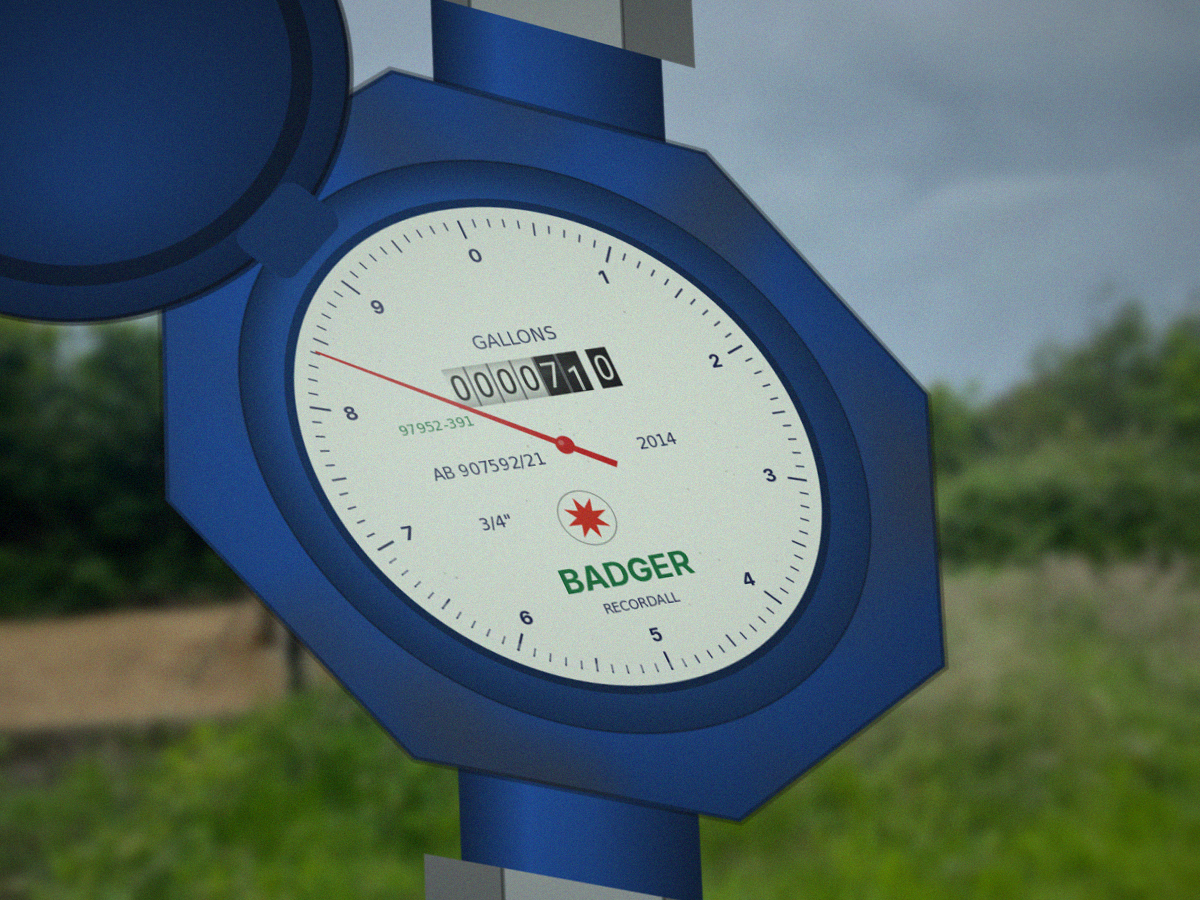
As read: 708.4 gal
